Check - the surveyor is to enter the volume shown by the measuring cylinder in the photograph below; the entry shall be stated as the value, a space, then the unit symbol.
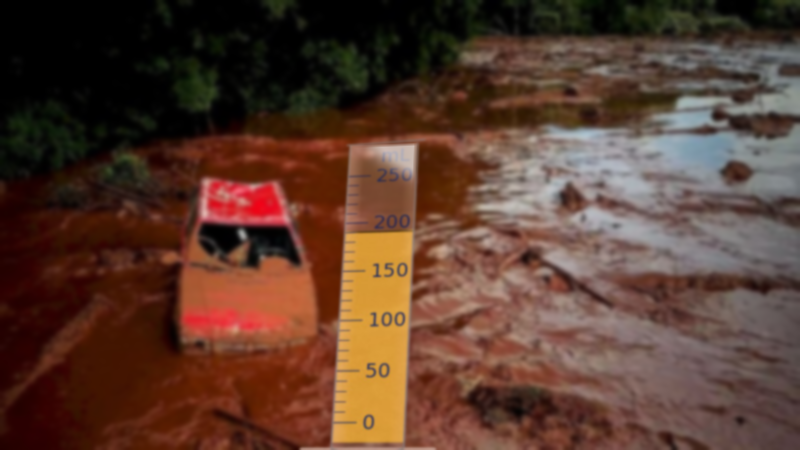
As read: 190 mL
